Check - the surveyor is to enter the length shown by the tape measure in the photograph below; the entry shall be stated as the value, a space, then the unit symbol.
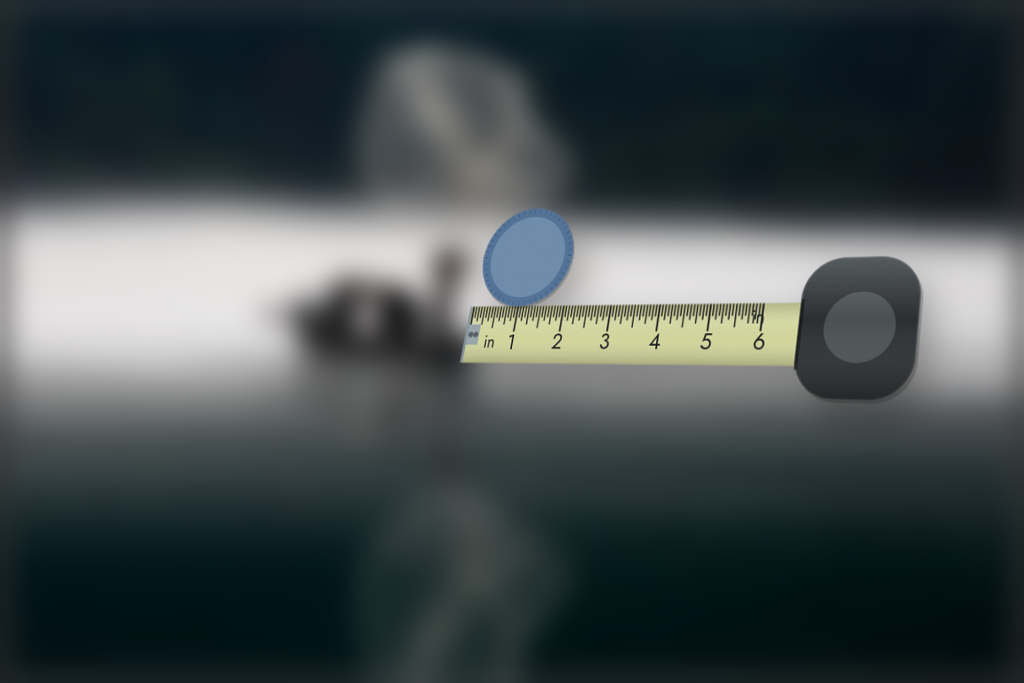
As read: 2 in
